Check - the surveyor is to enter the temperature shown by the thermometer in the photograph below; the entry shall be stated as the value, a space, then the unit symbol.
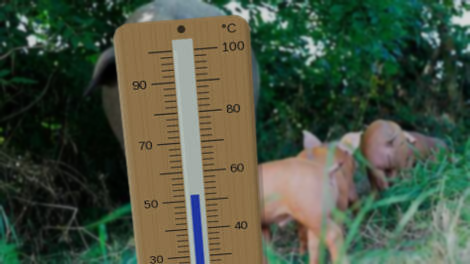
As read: 52 °C
